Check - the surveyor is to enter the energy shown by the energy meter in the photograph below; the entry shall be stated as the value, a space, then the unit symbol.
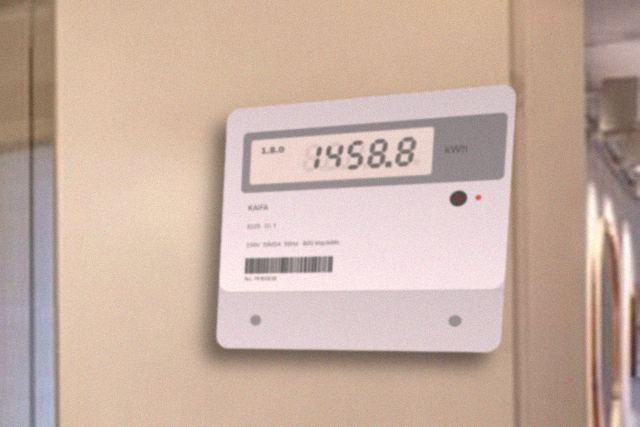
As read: 1458.8 kWh
